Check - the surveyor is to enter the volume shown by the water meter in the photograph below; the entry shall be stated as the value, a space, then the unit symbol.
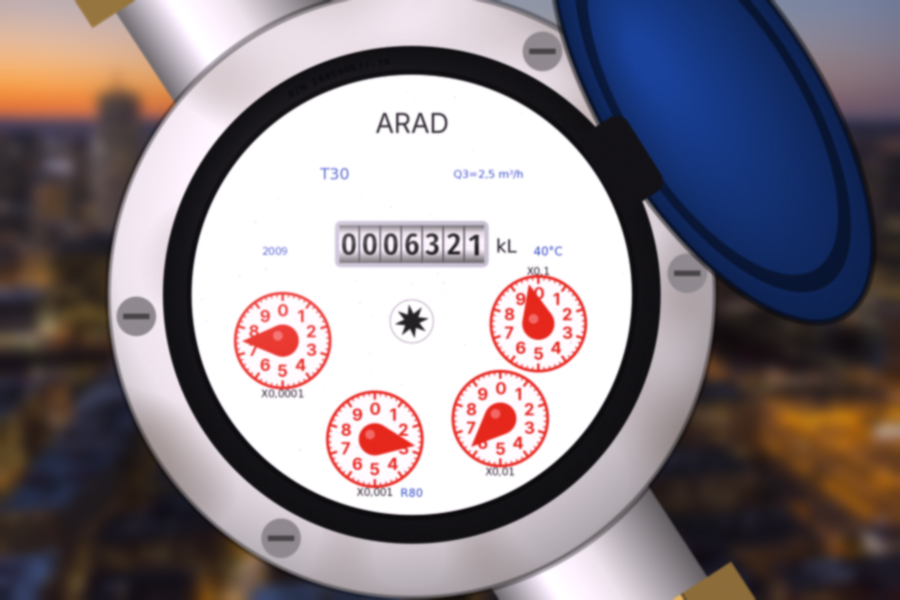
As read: 6320.9627 kL
